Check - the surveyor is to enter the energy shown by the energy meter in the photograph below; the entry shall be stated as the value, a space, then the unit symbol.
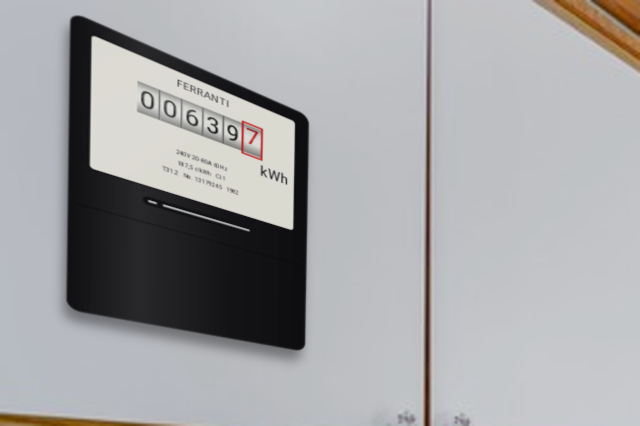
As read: 639.7 kWh
